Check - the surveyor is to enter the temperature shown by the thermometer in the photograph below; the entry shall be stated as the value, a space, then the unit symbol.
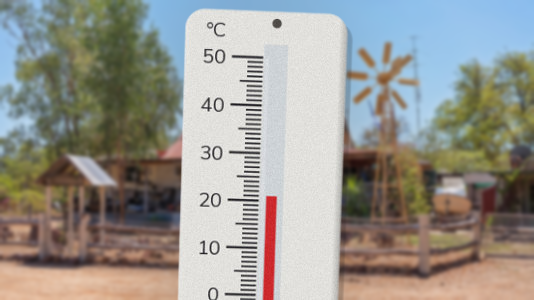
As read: 21 °C
